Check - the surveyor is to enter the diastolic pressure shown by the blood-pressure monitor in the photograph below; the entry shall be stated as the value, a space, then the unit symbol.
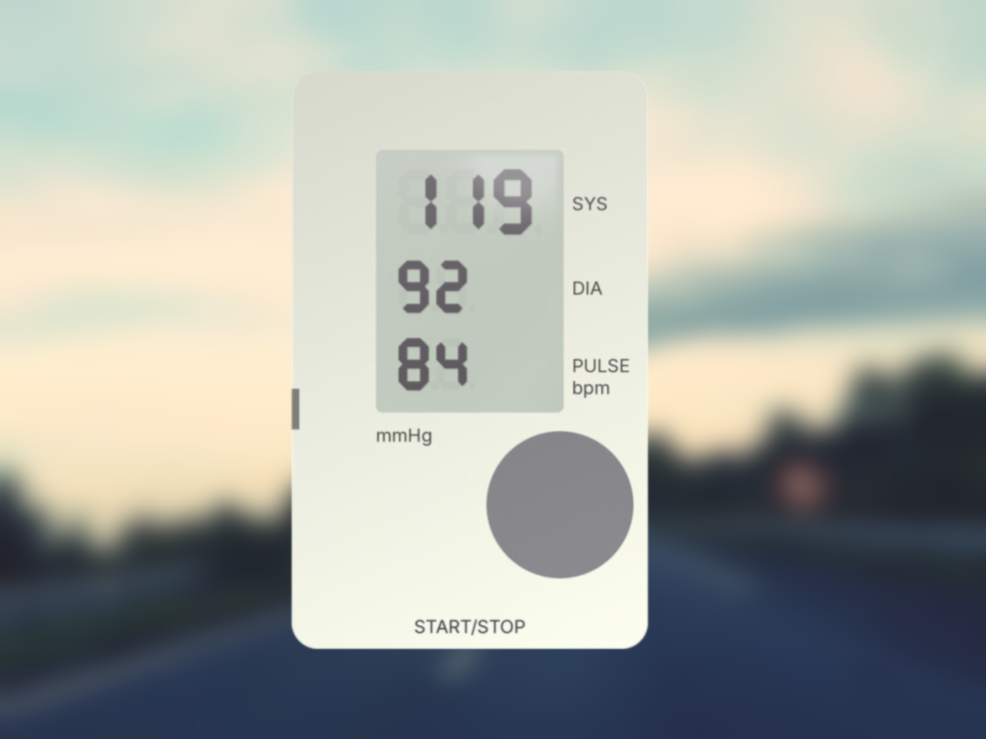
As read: 92 mmHg
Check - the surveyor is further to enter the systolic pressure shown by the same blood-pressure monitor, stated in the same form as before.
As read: 119 mmHg
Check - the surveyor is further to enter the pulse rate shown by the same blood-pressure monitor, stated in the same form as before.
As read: 84 bpm
